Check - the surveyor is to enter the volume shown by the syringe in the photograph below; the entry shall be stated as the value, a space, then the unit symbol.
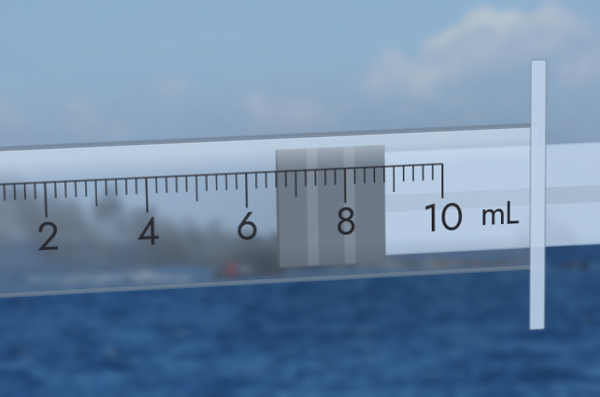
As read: 6.6 mL
